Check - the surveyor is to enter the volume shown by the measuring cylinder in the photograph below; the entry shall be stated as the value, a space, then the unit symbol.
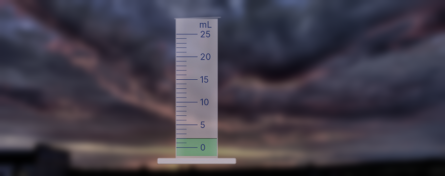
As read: 2 mL
